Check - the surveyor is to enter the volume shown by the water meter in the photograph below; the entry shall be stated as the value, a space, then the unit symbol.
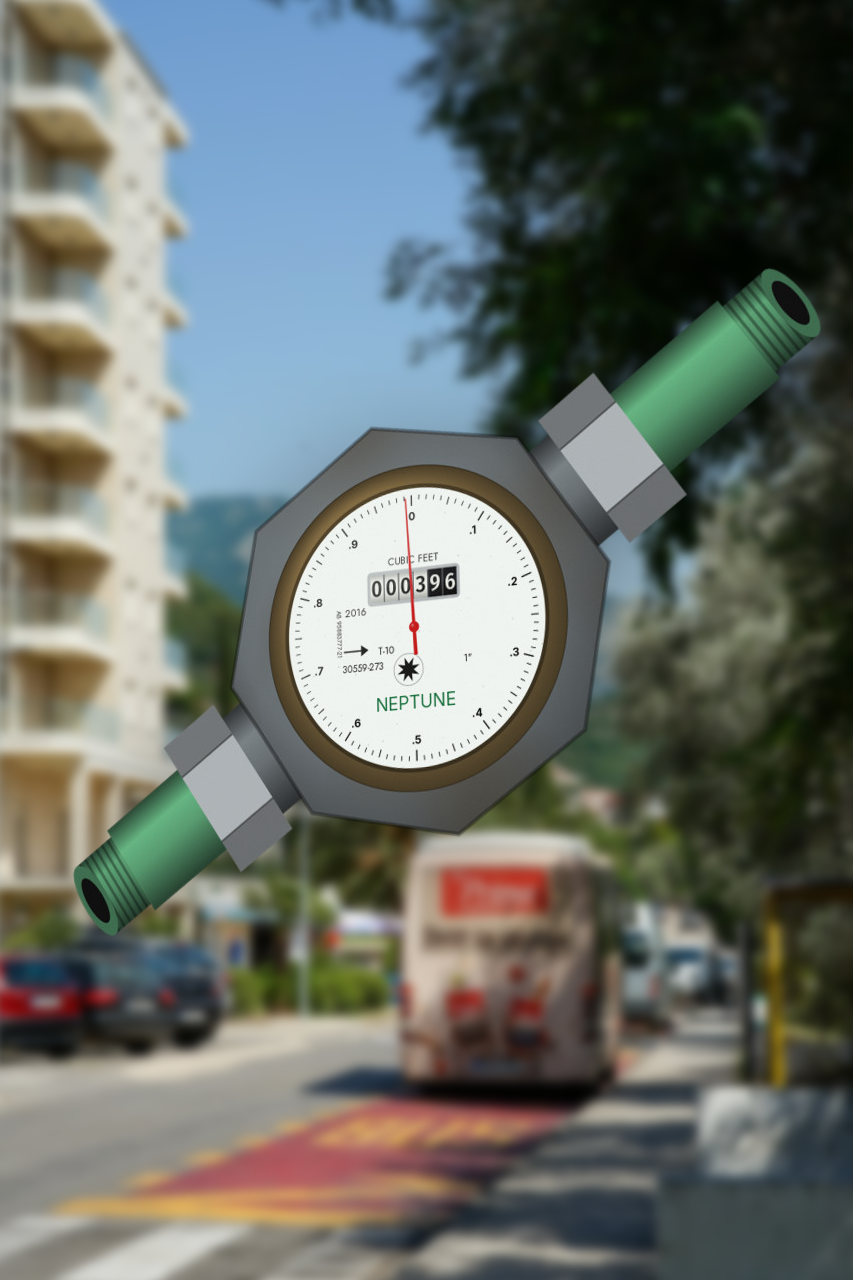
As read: 395.99 ft³
